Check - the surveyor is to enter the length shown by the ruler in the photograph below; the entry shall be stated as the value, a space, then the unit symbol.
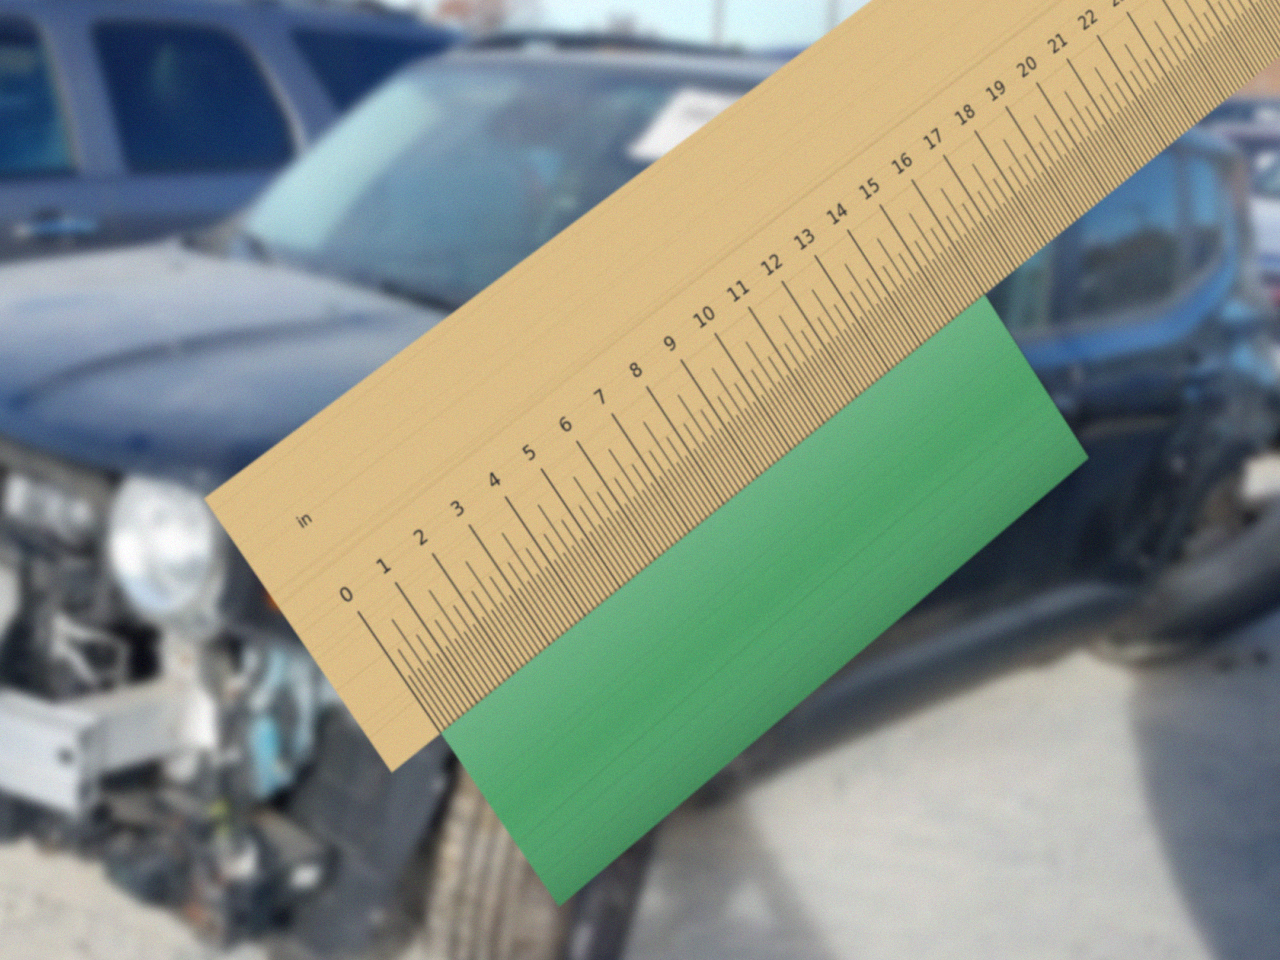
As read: 16 in
